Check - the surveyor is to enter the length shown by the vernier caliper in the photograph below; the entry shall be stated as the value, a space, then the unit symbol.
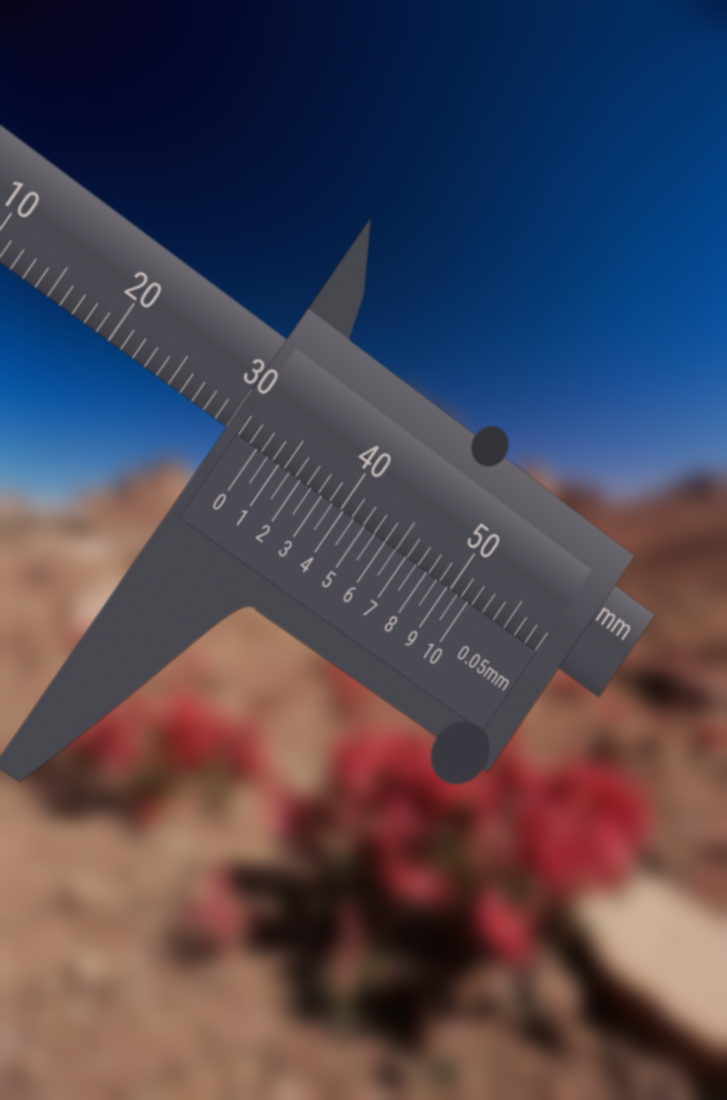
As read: 32.6 mm
